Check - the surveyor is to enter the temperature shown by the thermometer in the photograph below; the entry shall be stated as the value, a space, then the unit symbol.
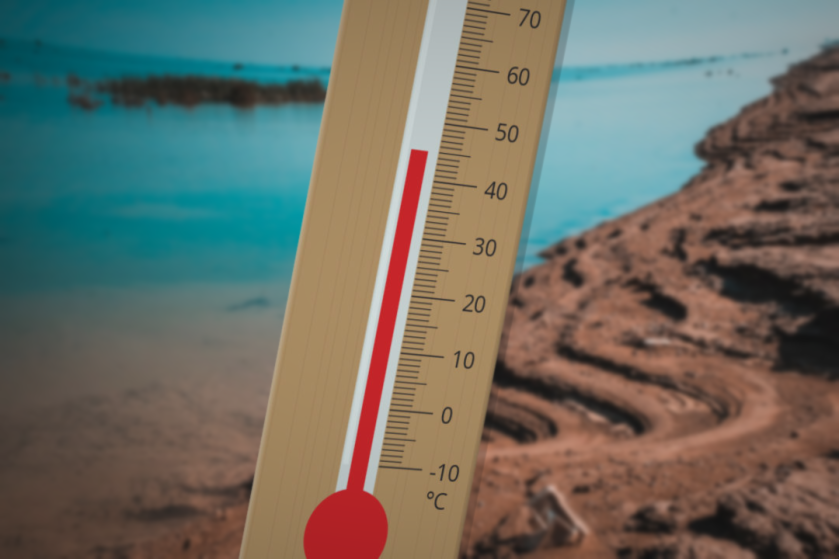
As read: 45 °C
